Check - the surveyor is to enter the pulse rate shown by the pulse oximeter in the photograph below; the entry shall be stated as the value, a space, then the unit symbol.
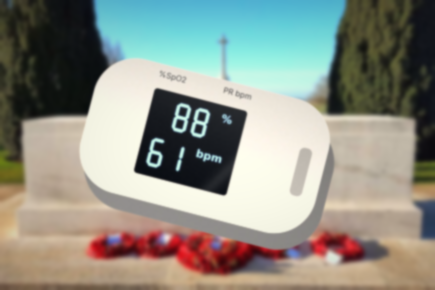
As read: 61 bpm
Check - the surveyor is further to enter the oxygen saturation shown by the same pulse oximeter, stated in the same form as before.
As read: 88 %
